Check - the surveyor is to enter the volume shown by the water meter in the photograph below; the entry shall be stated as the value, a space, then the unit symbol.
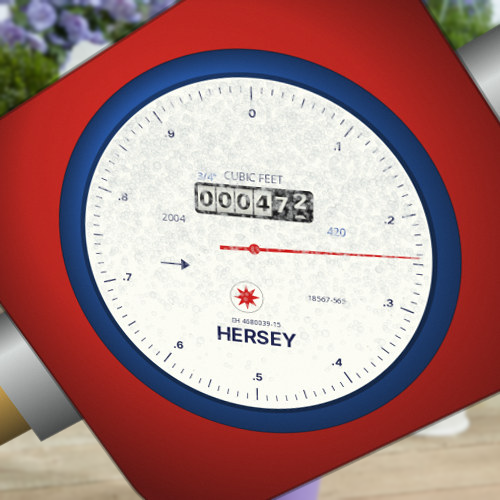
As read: 472.24 ft³
